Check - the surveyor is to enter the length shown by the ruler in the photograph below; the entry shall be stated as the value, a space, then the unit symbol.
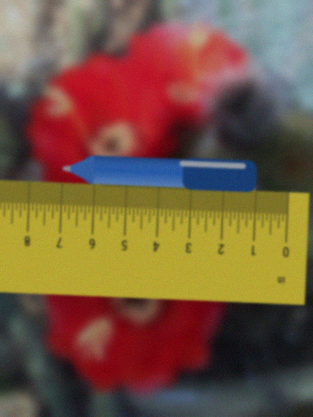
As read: 6 in
